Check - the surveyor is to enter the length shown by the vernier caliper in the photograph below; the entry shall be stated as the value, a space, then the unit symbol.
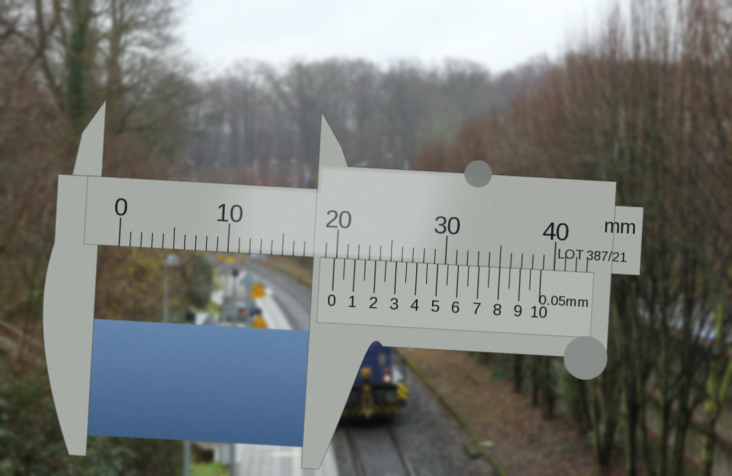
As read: 19.8 mm
